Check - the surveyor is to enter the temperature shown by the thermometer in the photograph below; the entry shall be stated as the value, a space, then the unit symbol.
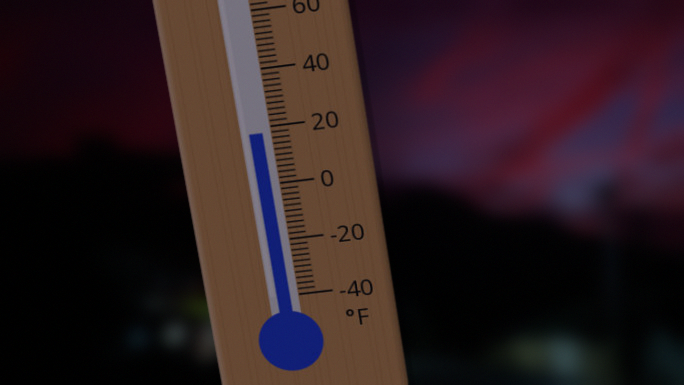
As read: 18 °F
